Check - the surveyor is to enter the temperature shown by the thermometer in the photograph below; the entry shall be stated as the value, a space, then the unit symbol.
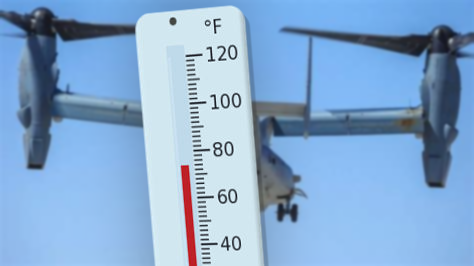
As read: 74 °F
